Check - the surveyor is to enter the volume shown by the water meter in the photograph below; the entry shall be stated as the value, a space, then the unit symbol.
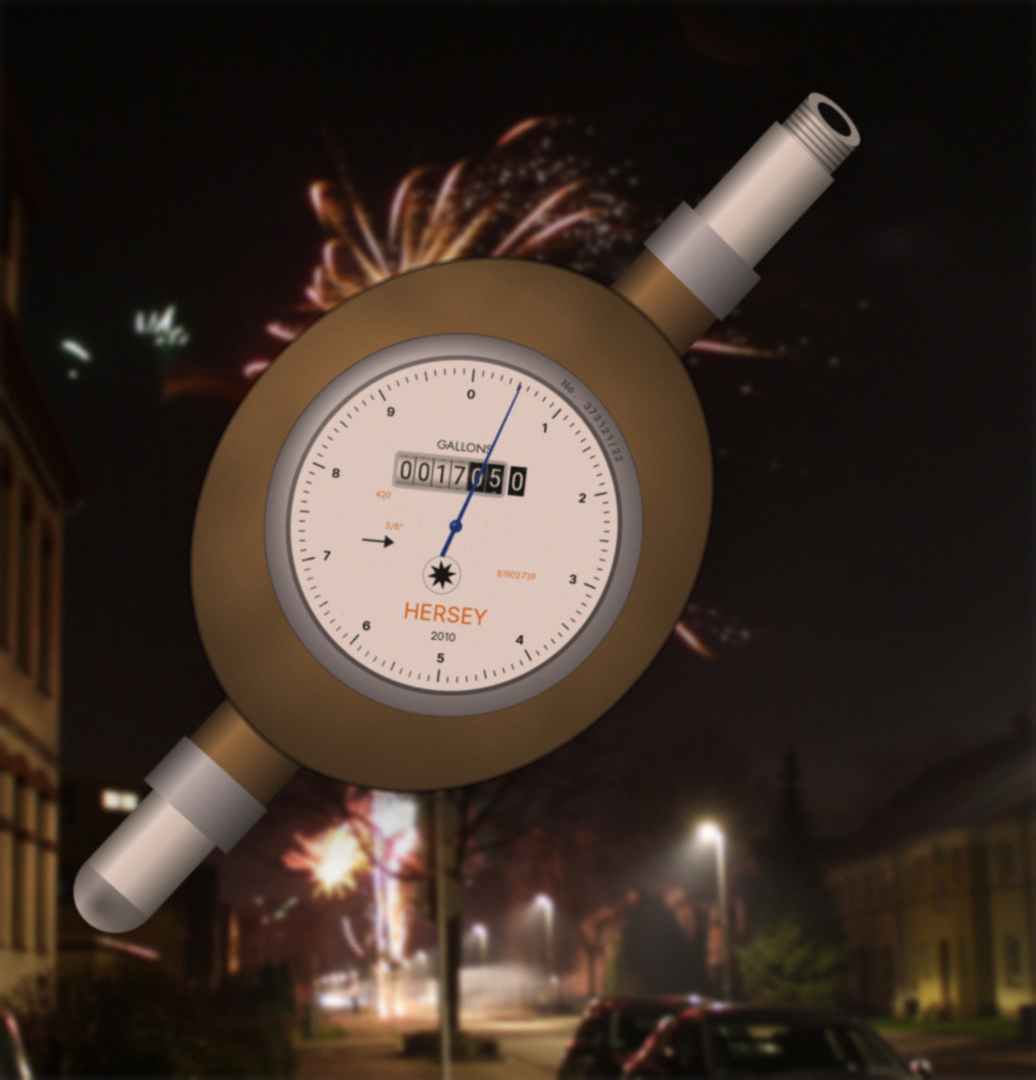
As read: 17050.5 gal
